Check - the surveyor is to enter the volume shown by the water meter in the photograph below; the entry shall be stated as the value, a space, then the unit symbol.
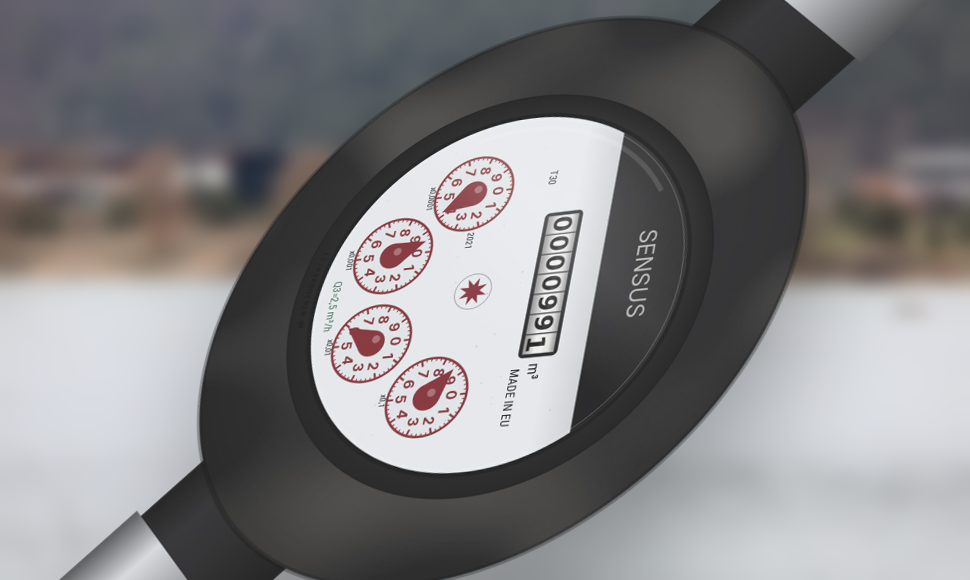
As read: 990.8594 m³
